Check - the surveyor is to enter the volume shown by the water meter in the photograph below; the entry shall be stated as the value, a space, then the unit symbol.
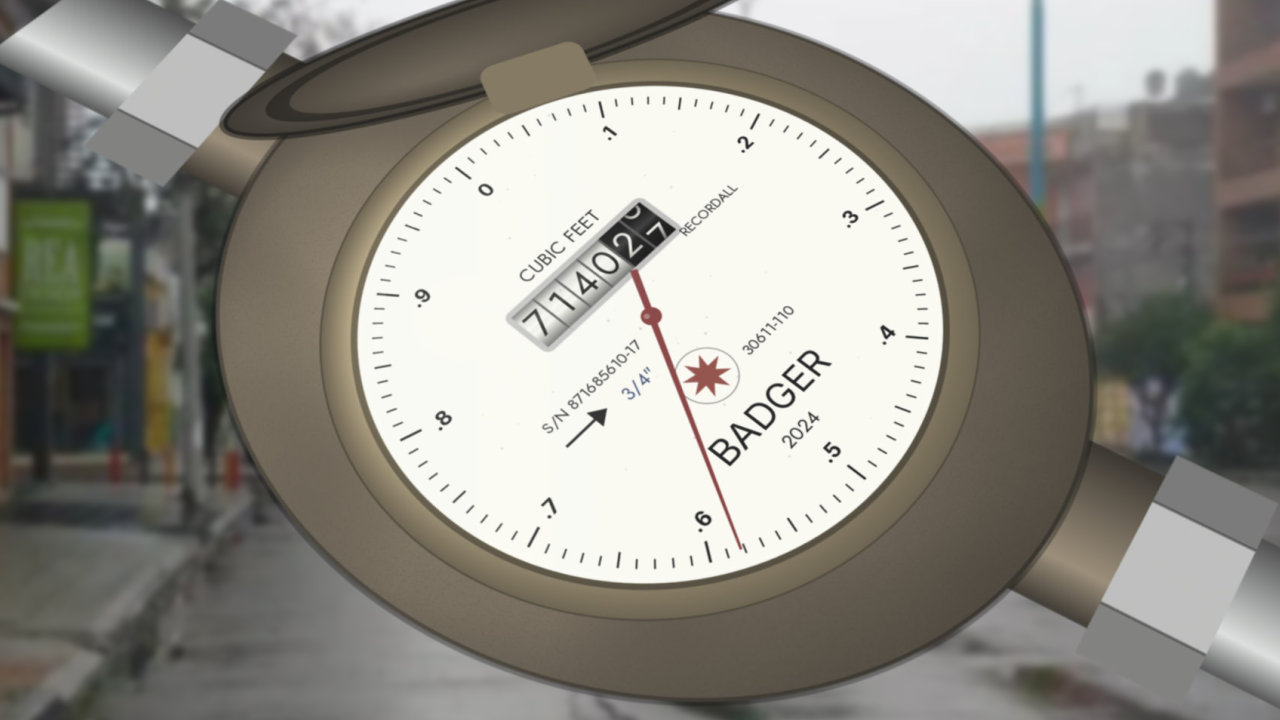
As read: 714026.58 ft³
